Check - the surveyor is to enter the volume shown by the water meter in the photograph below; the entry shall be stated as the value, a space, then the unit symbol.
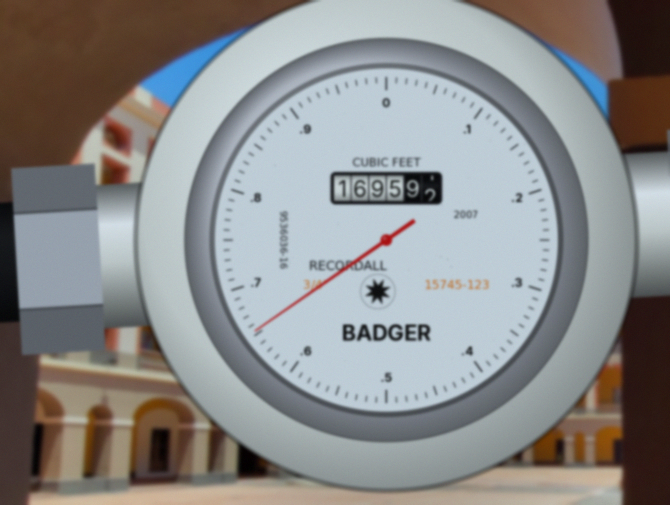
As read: 169591.65 ft³
